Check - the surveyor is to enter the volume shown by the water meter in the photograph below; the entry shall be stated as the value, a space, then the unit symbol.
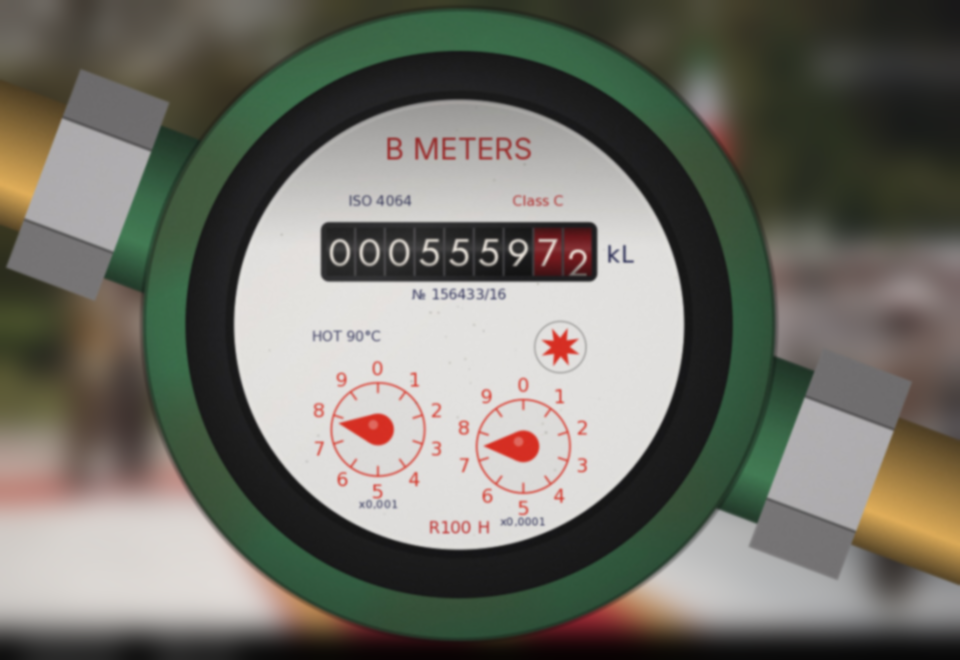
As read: 5559.7177 kL
